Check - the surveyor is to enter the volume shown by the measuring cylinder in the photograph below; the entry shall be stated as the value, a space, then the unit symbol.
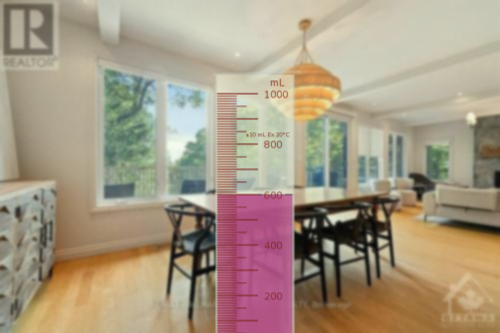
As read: 600 mL
